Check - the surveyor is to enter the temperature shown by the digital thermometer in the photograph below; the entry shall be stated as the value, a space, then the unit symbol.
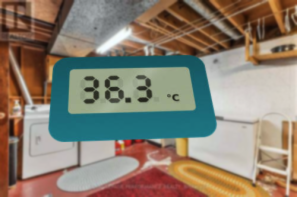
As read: 36.3 °C
